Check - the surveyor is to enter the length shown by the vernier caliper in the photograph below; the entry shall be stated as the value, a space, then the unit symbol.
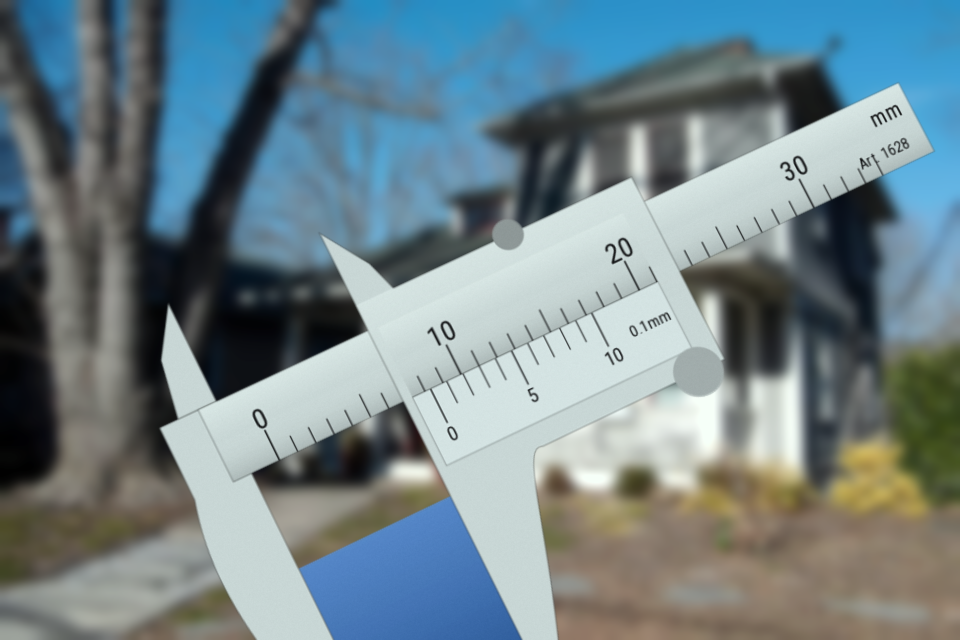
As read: 8.3 mm
